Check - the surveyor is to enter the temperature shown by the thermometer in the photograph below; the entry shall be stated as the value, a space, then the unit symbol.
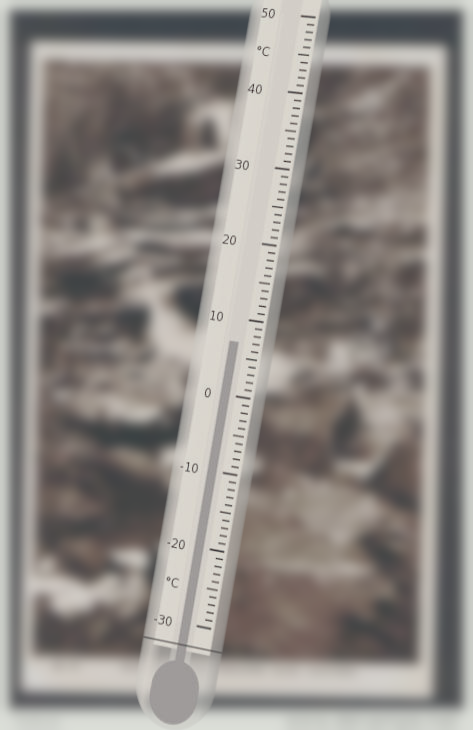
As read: 7 °C
